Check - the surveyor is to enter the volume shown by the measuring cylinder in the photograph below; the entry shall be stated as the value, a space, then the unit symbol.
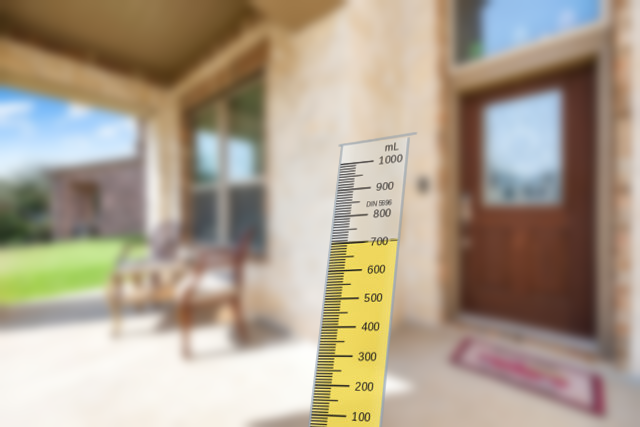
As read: 700 mL
